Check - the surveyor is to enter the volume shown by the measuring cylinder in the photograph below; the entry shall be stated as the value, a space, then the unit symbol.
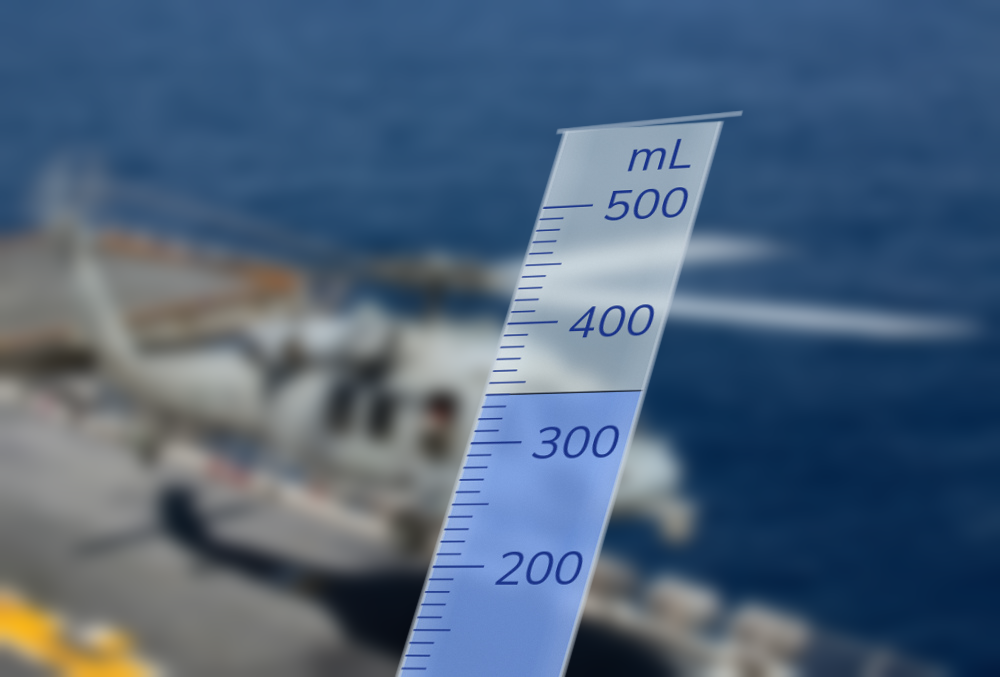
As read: 340 mL
